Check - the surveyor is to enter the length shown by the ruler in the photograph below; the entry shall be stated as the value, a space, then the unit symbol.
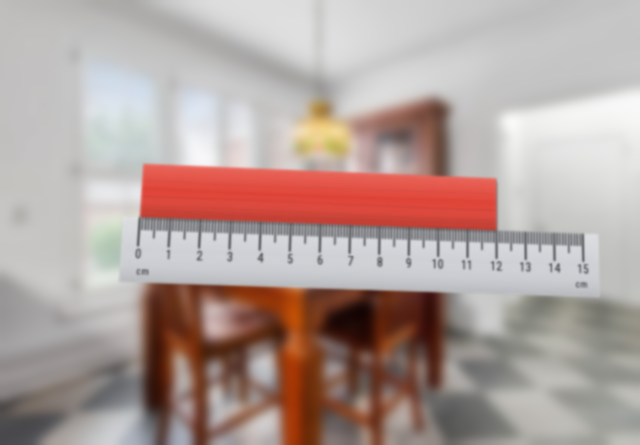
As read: 12 cm
